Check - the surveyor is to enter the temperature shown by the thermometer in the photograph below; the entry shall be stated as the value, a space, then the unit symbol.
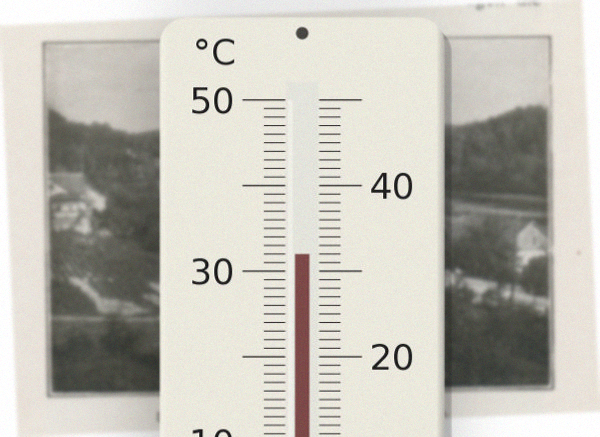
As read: 32 °C
